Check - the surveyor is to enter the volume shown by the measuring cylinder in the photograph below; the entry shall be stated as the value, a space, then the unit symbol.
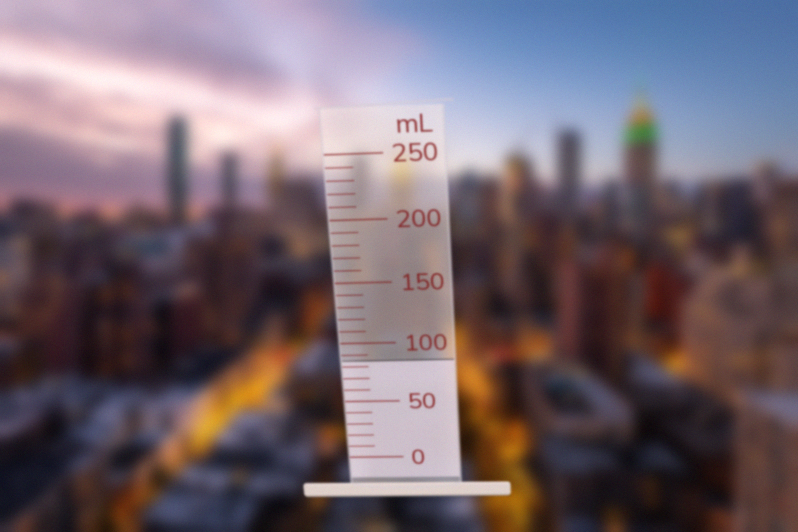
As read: 85 mL
